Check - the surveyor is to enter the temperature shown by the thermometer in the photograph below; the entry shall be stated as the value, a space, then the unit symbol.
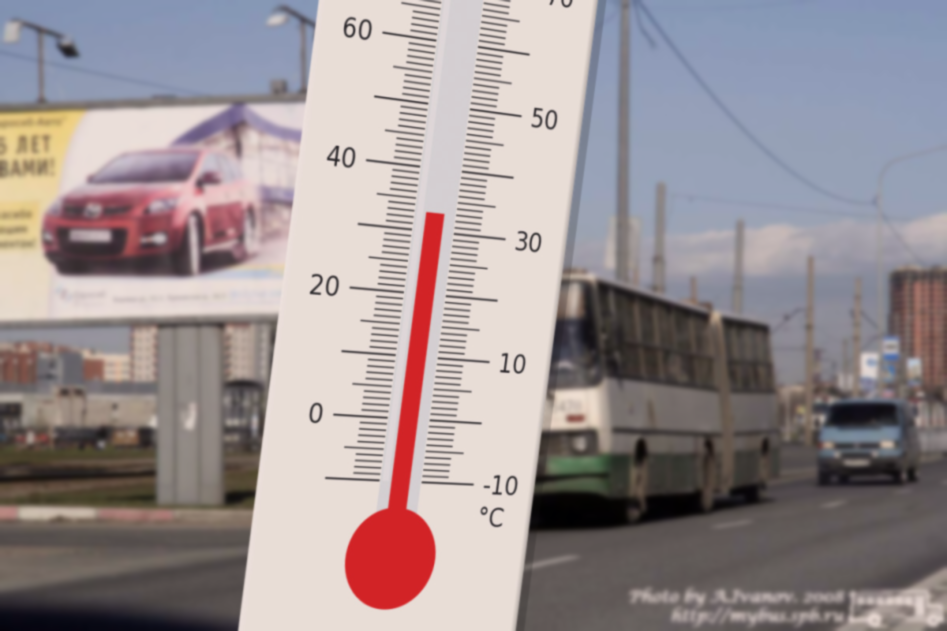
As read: 33 °C
